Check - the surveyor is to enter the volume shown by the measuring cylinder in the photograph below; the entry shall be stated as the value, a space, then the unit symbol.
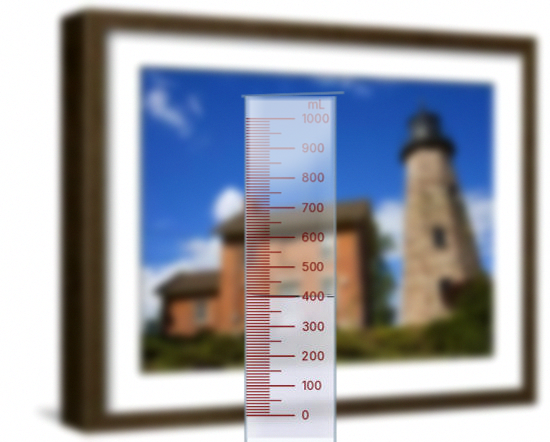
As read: 400 mL
